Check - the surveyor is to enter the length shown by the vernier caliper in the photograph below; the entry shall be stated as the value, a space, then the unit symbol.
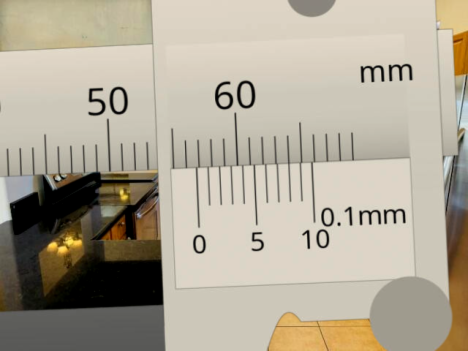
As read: 56.8 mm
